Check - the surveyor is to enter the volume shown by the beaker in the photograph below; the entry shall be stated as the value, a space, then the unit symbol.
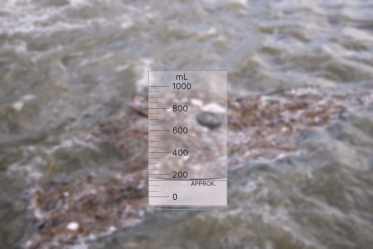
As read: 150 mL
